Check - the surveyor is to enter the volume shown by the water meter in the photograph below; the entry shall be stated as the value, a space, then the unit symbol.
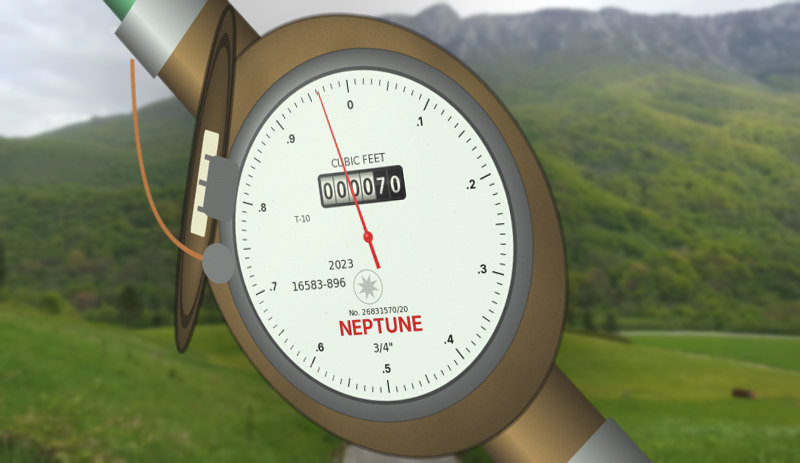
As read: 69.96 ft³
